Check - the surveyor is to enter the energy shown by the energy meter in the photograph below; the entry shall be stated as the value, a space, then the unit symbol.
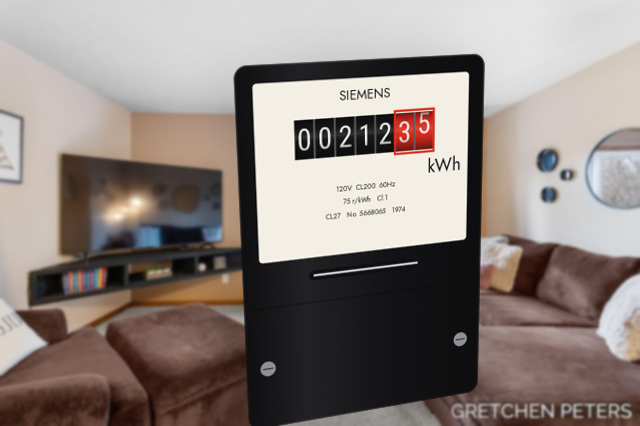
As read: 212.35 kWh
